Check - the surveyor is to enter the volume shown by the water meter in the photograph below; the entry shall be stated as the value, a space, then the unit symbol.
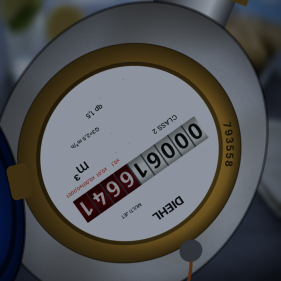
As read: 61.6641 m³
